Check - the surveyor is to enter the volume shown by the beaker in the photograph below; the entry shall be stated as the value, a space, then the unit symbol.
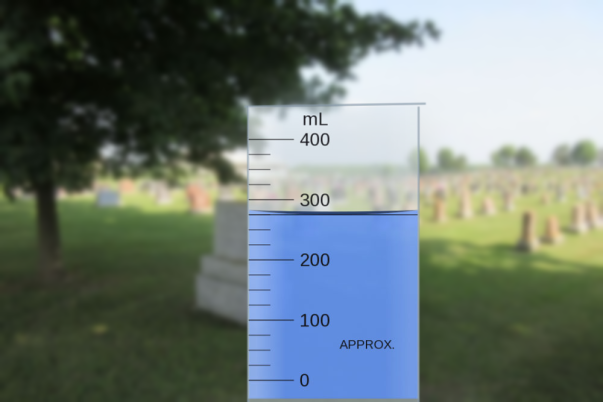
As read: 275 mL
